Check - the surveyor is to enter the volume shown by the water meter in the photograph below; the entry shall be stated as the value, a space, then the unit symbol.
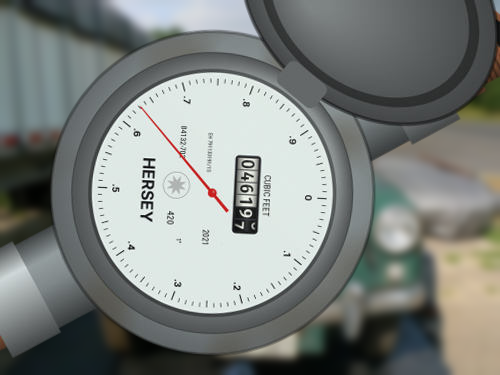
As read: 46196.63 ft³
